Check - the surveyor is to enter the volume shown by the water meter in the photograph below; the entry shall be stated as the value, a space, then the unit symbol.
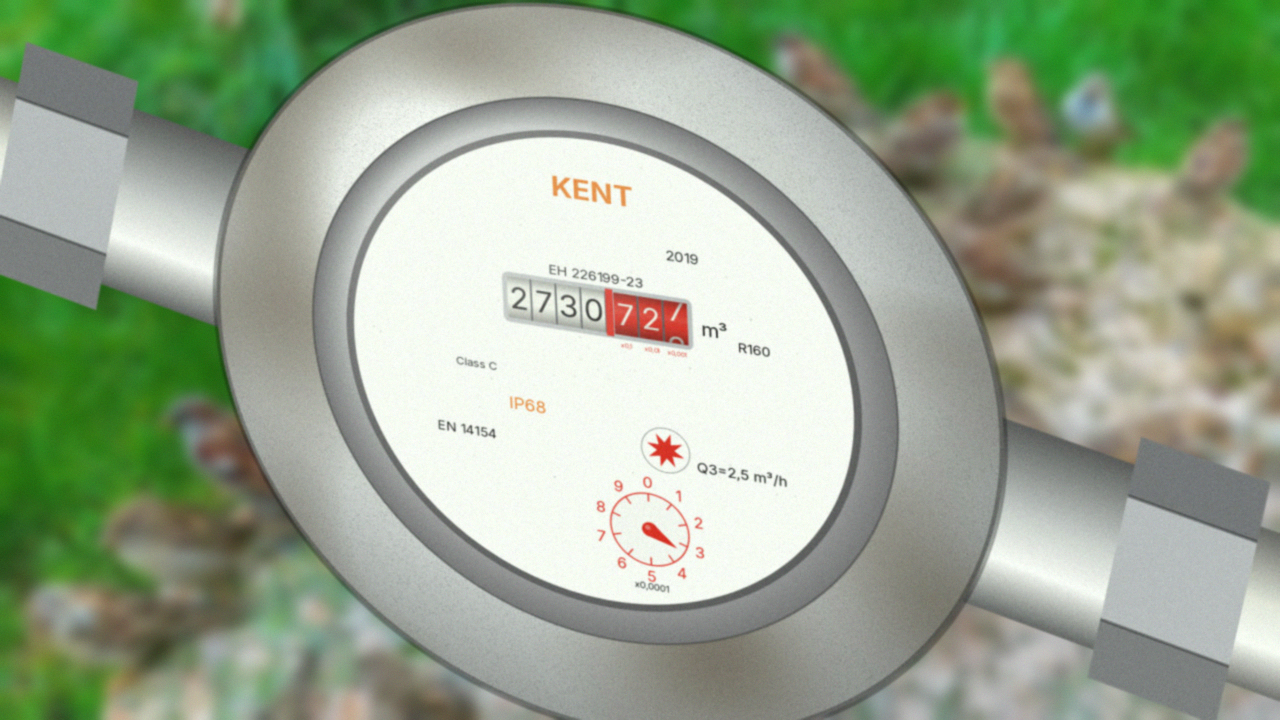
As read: 2730.7273 m³
